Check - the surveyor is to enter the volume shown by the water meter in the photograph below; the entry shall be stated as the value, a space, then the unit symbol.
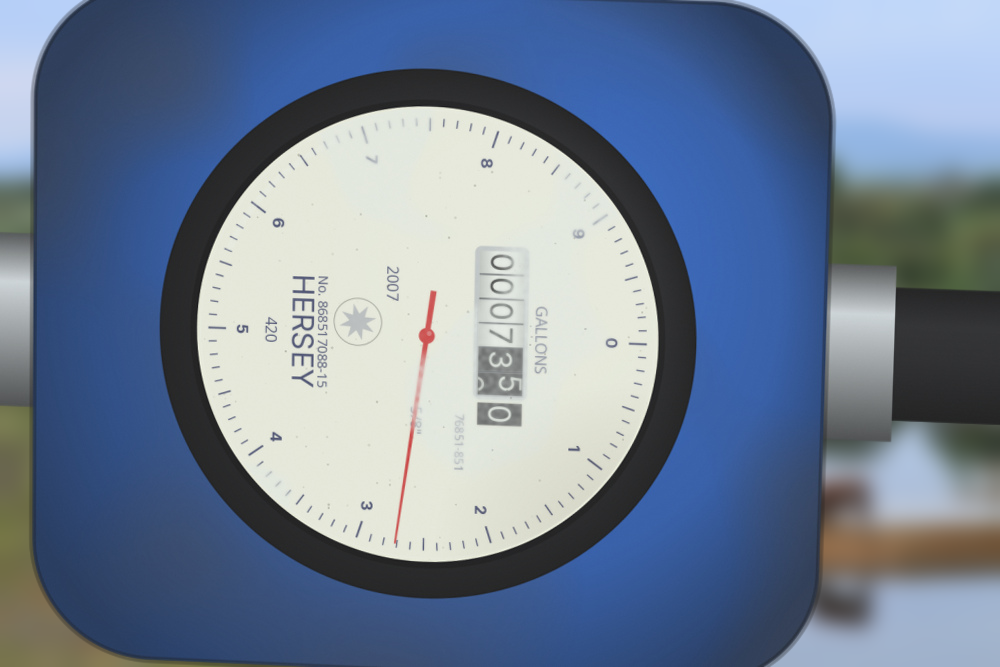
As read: 7352.7 gal
